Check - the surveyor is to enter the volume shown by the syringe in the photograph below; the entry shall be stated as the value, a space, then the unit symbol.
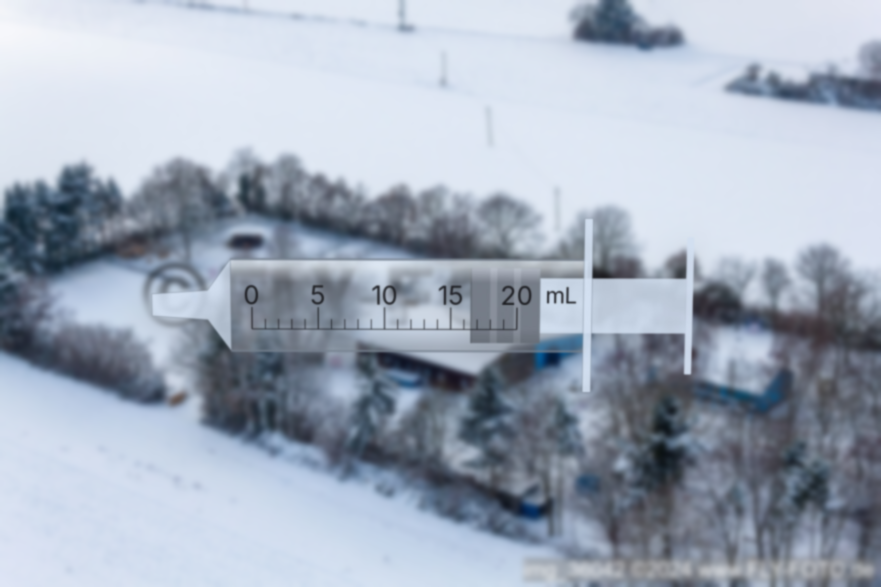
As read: 16.5 mL
